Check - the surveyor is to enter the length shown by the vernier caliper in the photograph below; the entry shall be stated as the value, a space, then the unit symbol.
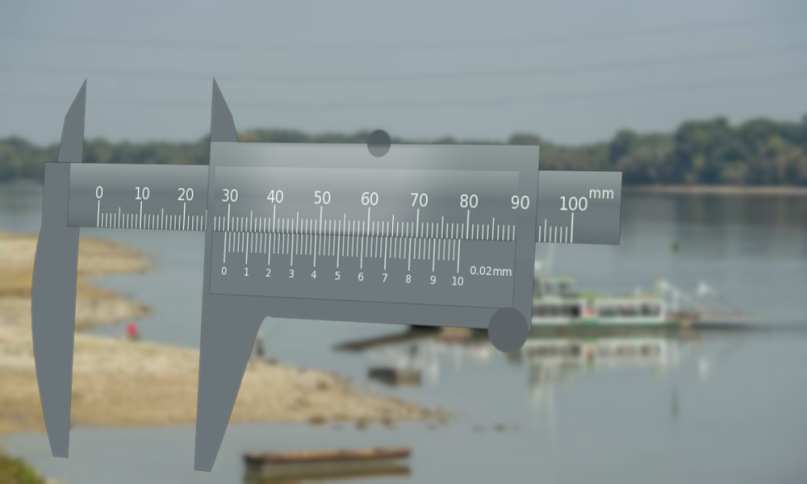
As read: 29.5 mm
